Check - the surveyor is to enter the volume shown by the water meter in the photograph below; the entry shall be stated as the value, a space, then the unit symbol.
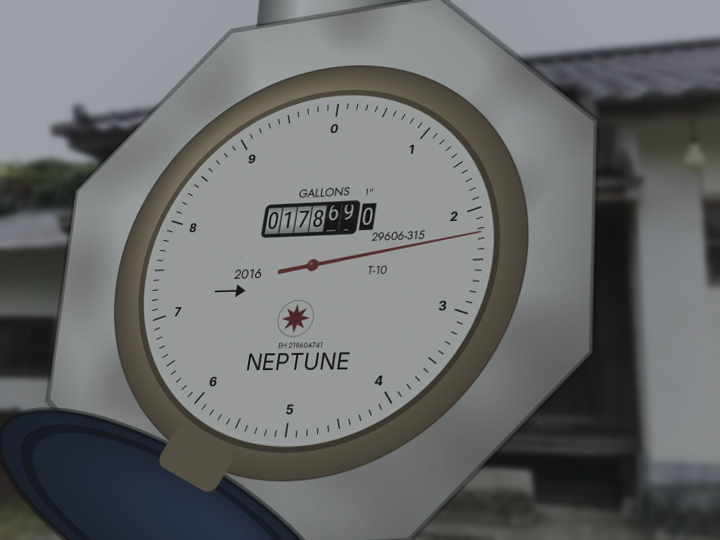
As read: 178692.2 gal
